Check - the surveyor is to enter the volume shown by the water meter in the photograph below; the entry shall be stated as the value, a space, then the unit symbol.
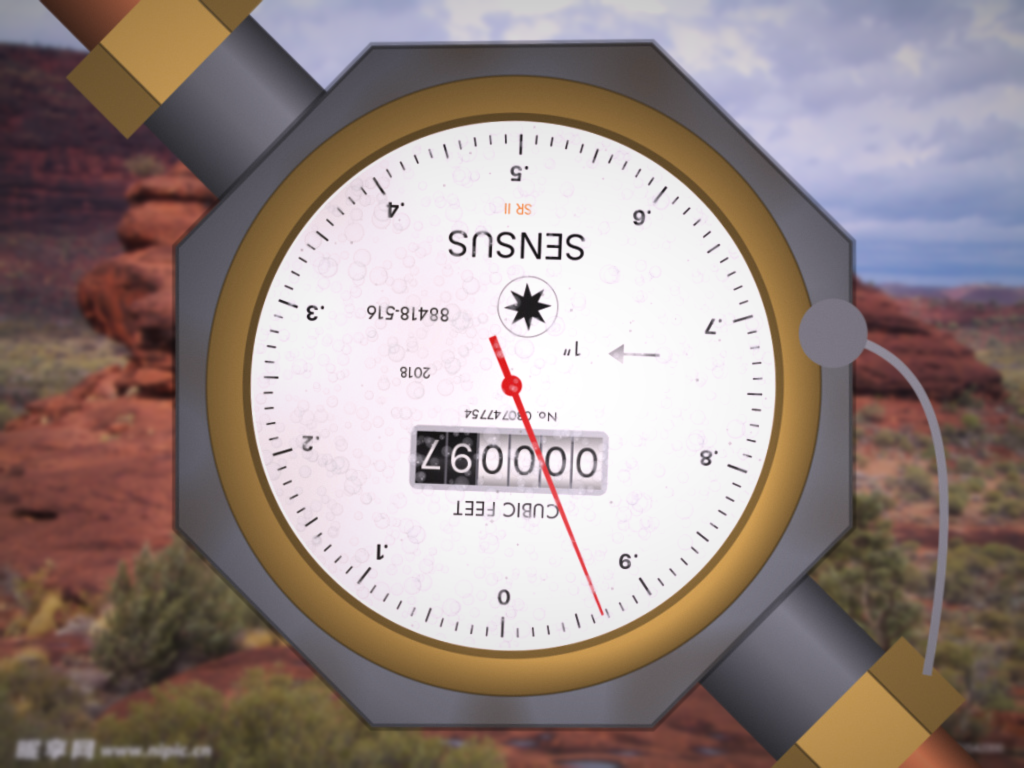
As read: 96.93 ft³
